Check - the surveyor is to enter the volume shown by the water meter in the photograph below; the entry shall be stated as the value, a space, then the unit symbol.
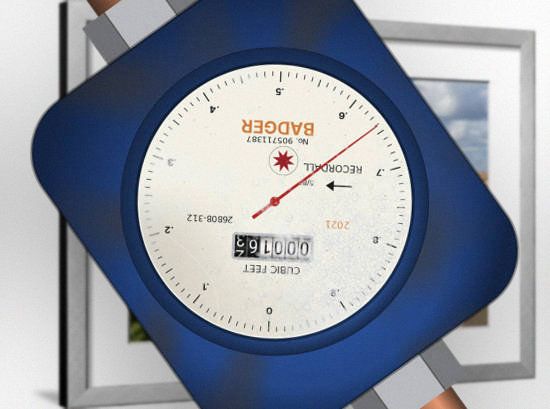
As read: 162.64 ft³
